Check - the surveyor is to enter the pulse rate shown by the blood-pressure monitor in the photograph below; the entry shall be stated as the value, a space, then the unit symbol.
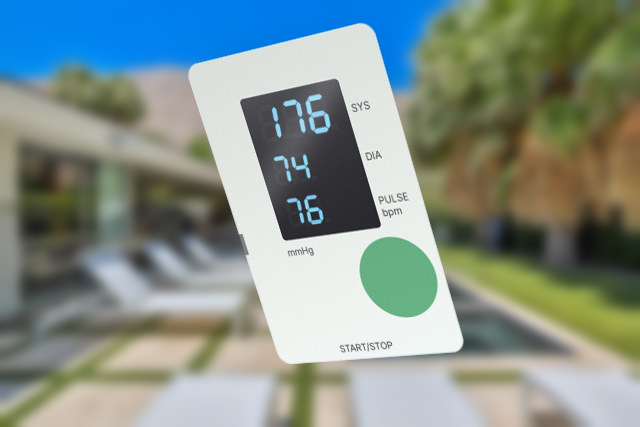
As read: 76 bpm
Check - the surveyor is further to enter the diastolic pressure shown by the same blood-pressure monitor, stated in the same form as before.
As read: 74 mmHg
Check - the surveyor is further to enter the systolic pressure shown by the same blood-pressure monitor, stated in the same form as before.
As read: 176 mmHg
